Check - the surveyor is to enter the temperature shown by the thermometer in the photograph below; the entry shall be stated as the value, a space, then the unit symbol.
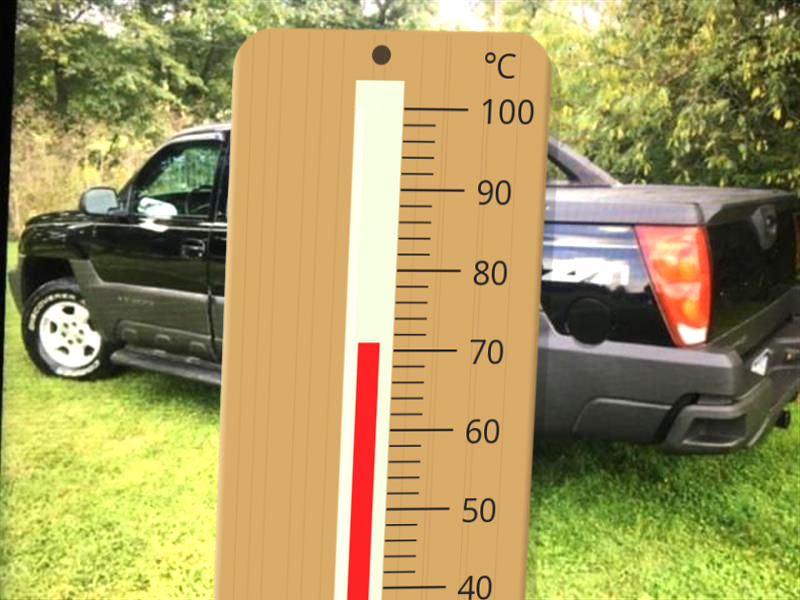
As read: 71 °C
